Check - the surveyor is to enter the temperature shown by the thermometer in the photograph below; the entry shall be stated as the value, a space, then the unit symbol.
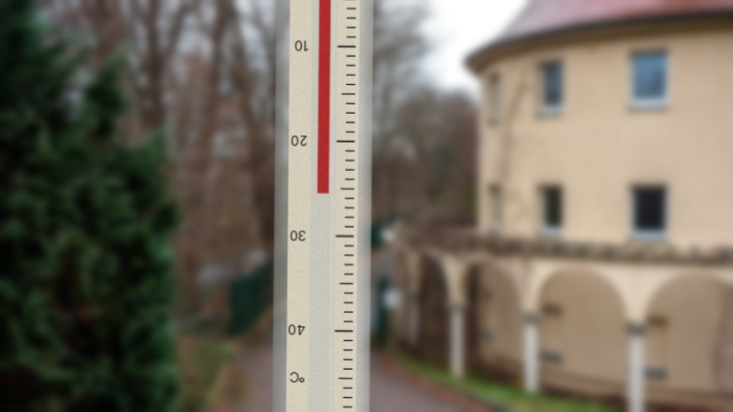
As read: 25.5 °C
